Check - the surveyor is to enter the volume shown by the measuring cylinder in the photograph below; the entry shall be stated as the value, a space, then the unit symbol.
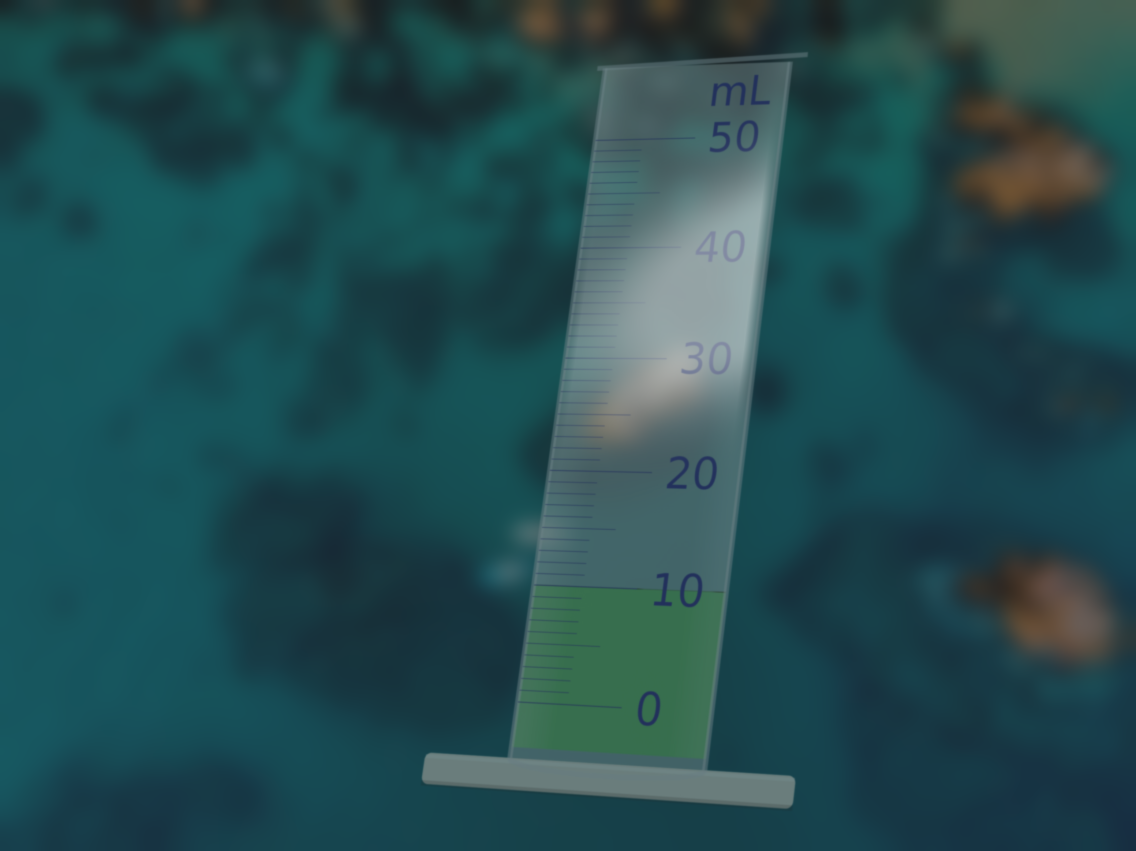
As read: 10 mL
